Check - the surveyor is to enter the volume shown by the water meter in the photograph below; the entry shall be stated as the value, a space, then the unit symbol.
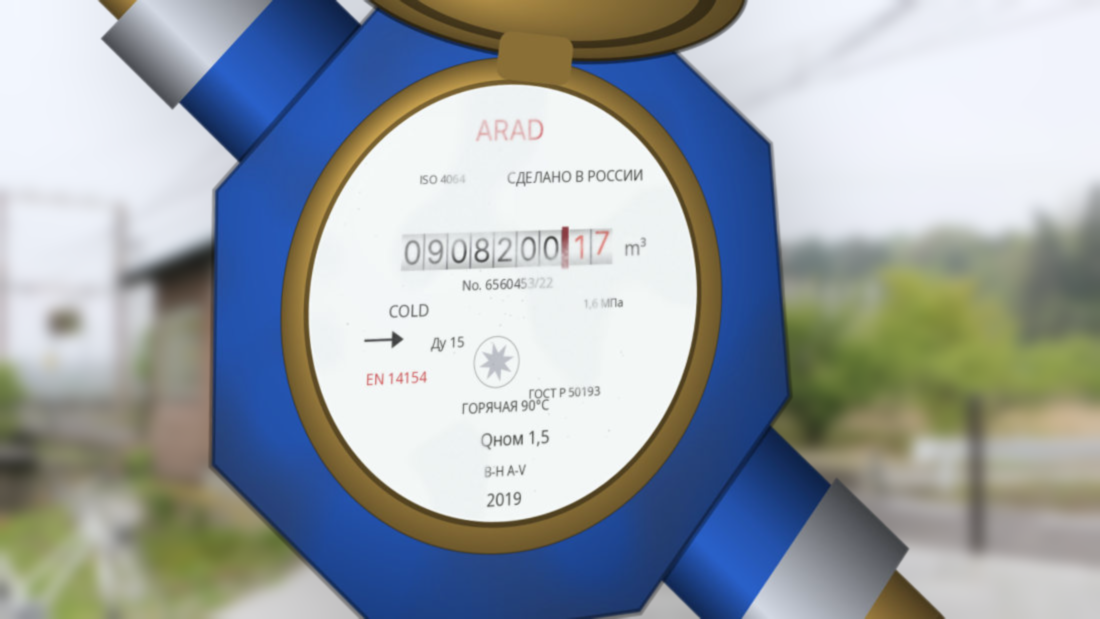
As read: 908200.17 m³
